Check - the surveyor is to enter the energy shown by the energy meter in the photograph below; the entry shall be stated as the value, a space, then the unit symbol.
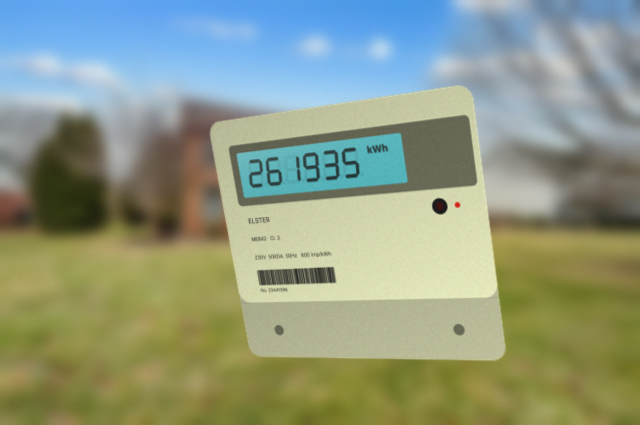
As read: 261935 kWh
